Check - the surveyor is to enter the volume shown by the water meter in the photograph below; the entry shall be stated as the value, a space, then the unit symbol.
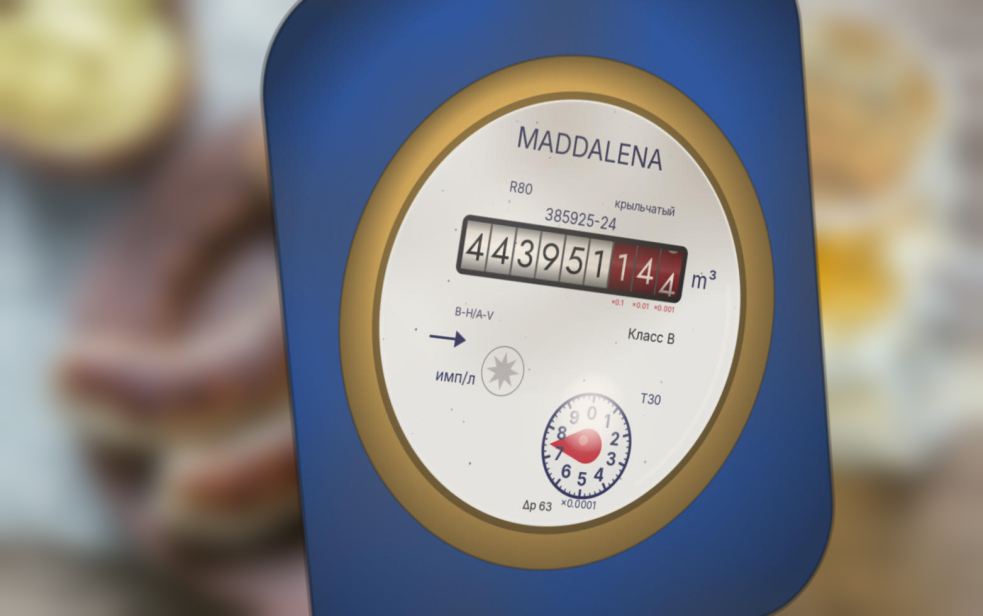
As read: 443951.1437 m³
